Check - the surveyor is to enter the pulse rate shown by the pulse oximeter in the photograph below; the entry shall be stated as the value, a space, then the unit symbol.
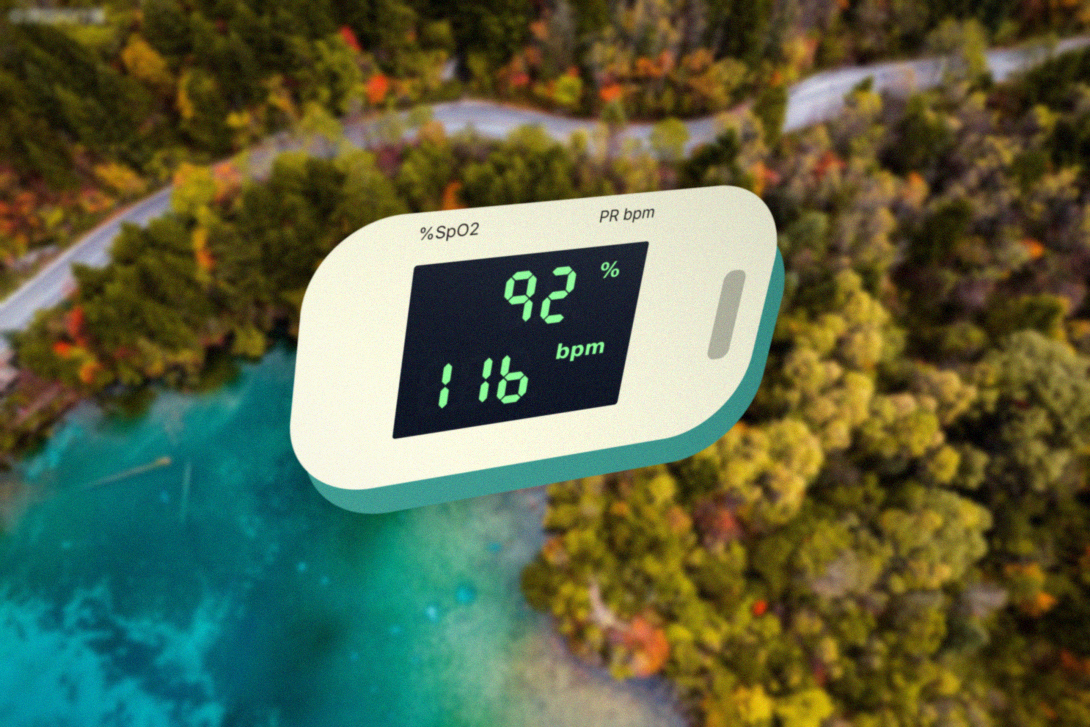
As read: 116 bpm
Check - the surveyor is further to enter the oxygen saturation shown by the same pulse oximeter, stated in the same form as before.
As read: 92 %
